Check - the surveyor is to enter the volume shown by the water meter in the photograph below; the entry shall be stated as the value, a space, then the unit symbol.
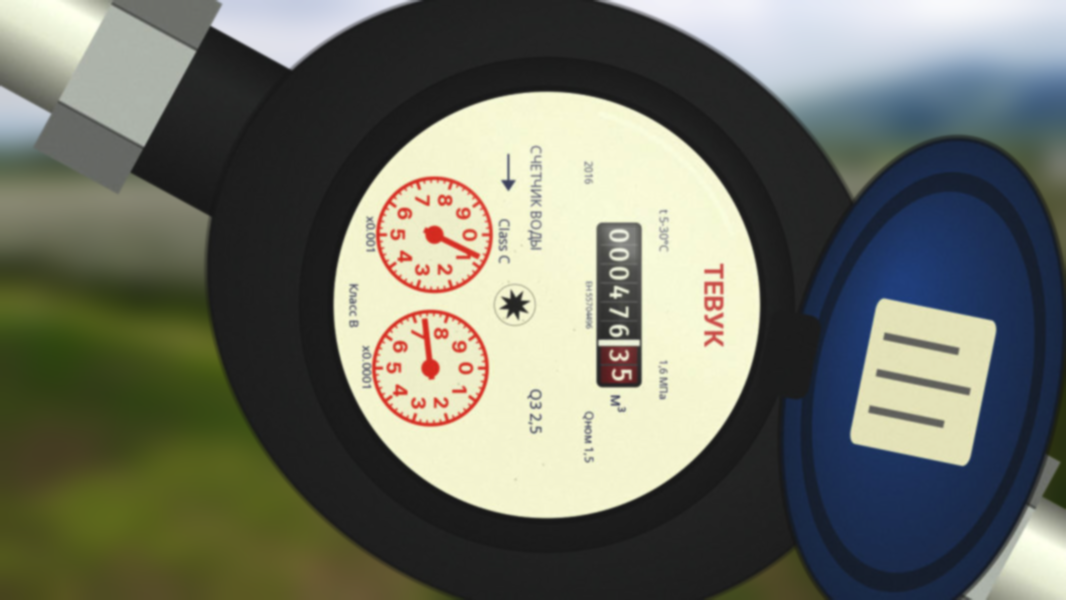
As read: 476.3507 m³
